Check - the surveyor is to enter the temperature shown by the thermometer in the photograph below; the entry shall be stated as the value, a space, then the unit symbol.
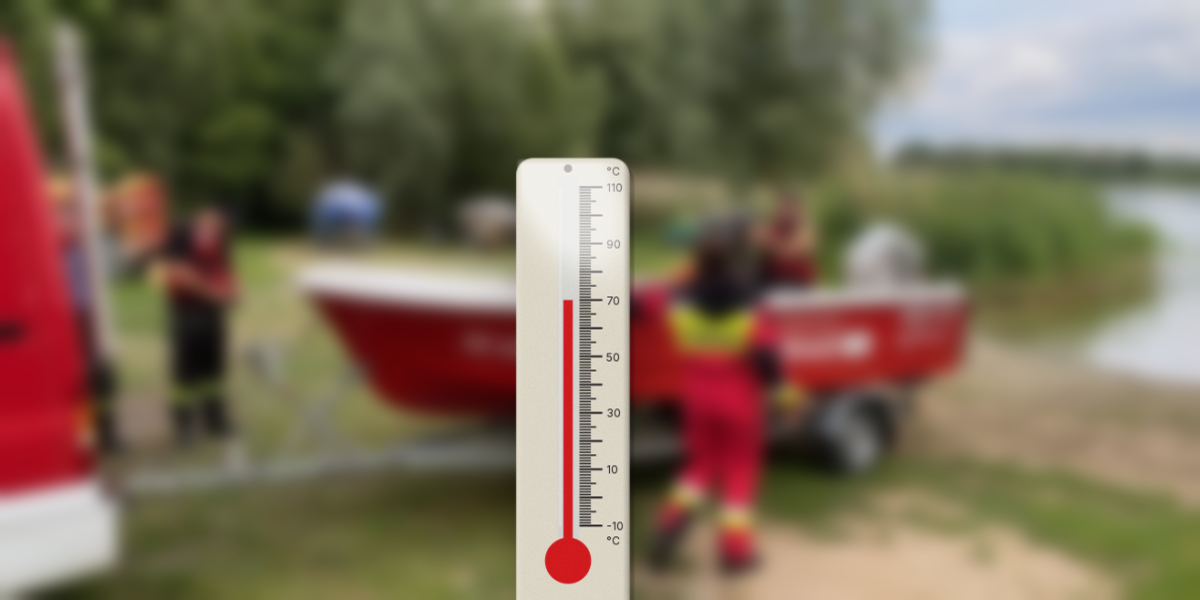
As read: 70 °C
